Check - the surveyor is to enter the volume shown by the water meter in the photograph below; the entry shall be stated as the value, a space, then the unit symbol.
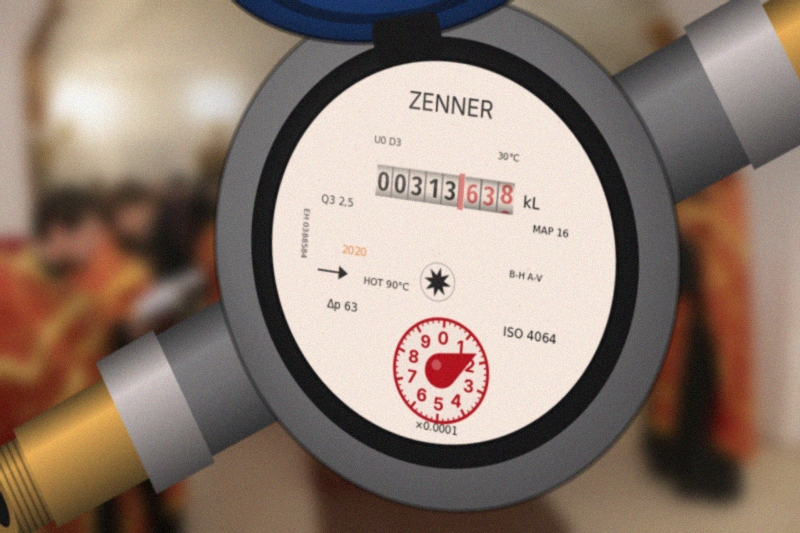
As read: 313.6381 kL
